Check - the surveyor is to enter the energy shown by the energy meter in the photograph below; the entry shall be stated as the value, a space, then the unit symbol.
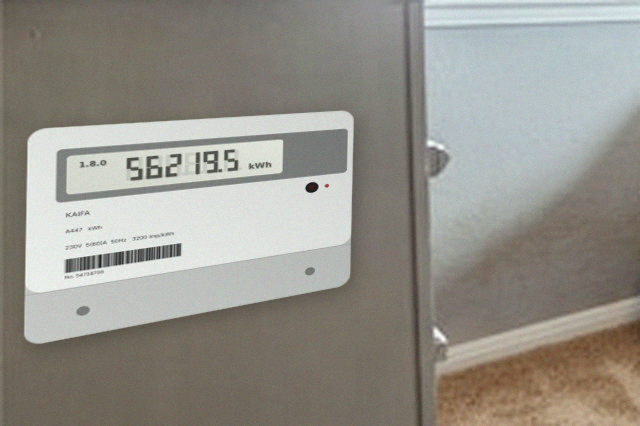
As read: 56219.5 kWh
